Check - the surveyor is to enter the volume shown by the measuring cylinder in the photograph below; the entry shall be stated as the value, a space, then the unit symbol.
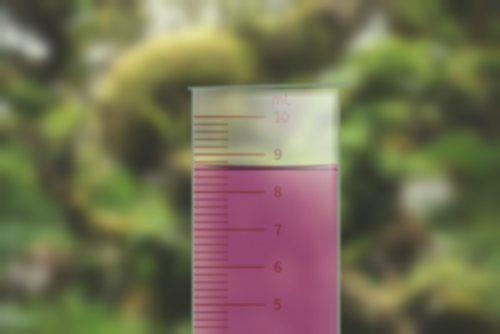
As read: 8.6 mL
